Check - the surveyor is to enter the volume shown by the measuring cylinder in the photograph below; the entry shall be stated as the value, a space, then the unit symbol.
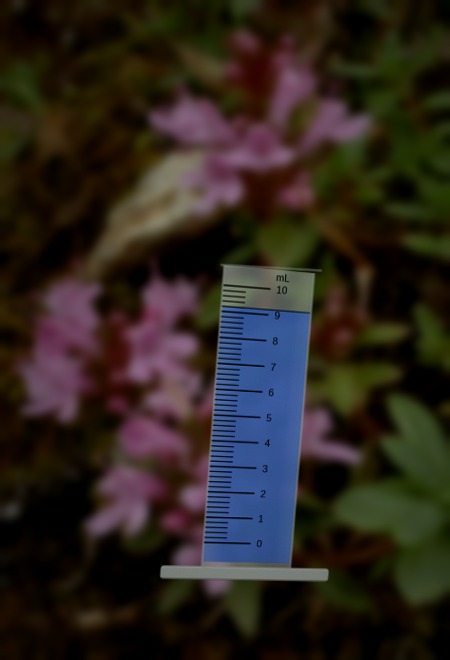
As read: 9.2 mL
